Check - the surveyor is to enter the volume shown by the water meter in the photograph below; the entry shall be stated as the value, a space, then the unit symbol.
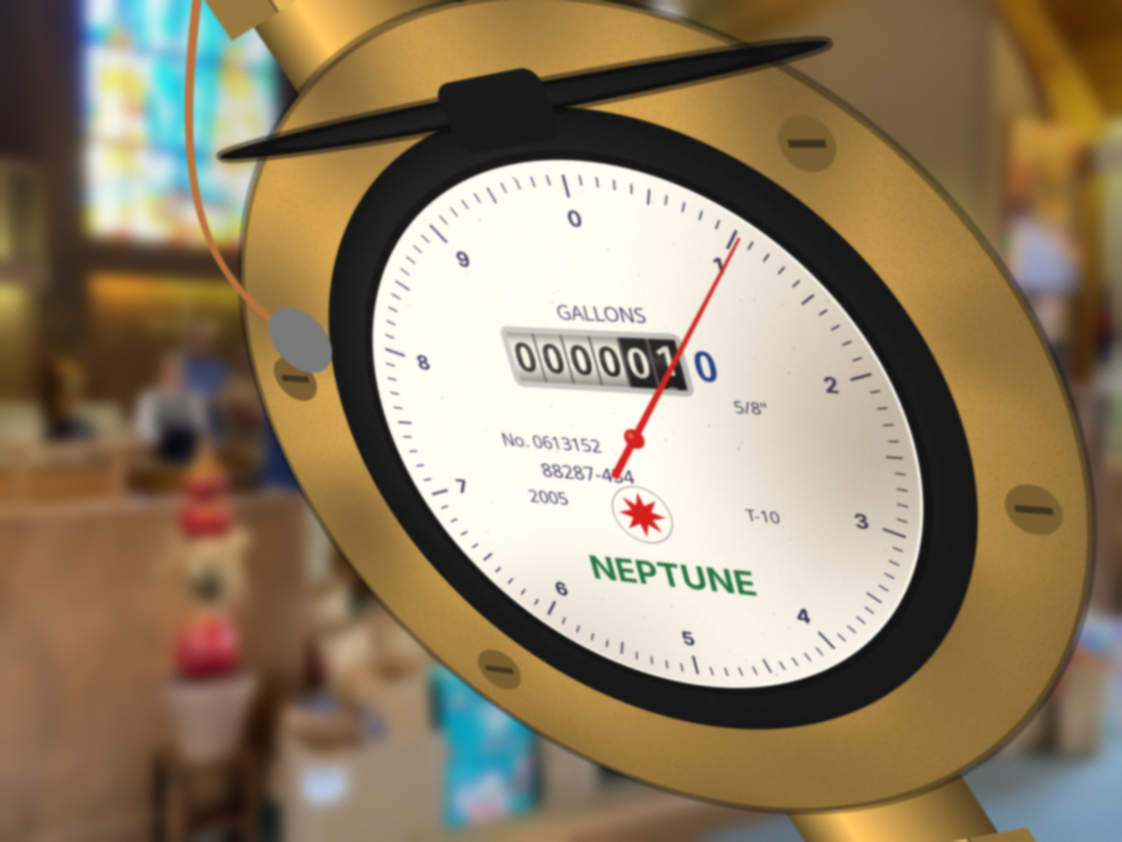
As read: 11.0 gal
